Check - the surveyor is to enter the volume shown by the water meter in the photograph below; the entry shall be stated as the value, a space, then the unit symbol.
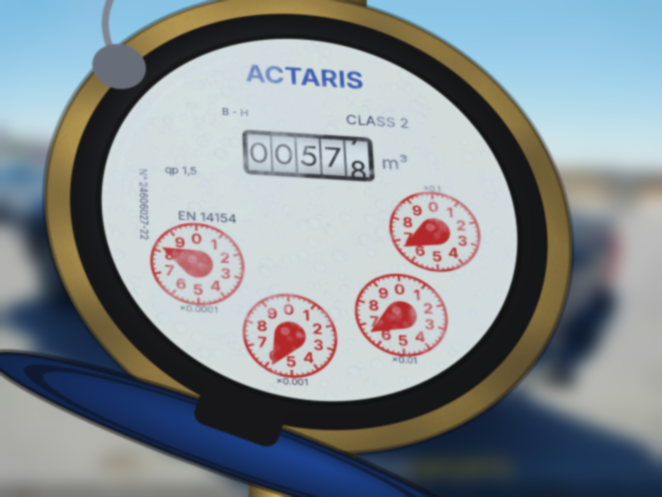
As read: 577.6658 m³
